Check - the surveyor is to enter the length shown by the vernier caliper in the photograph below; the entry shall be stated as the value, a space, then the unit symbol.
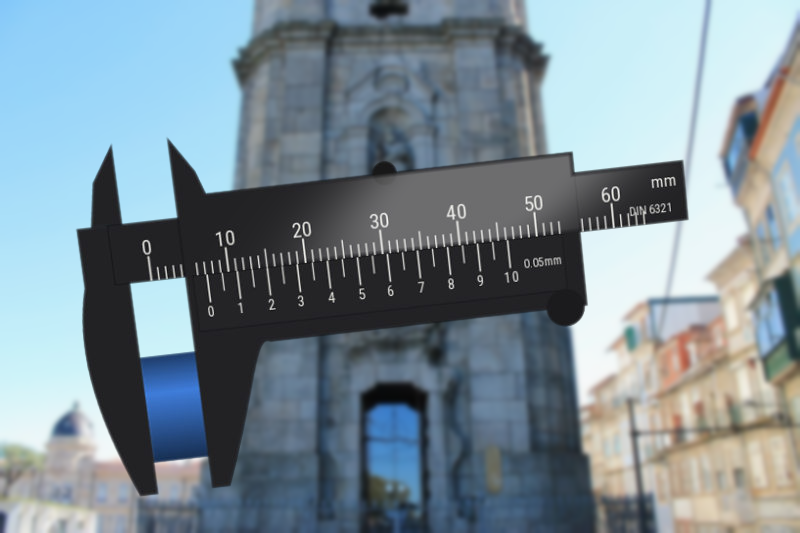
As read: 7.2 mm
